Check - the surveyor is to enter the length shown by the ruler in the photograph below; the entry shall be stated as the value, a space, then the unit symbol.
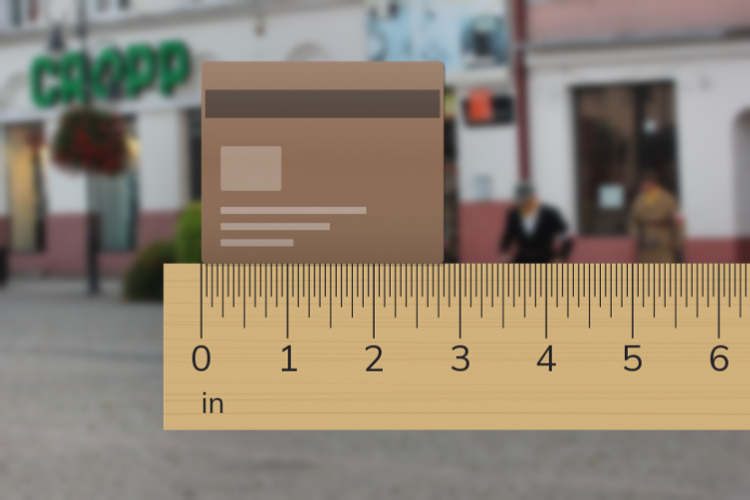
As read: 2.8125 in
